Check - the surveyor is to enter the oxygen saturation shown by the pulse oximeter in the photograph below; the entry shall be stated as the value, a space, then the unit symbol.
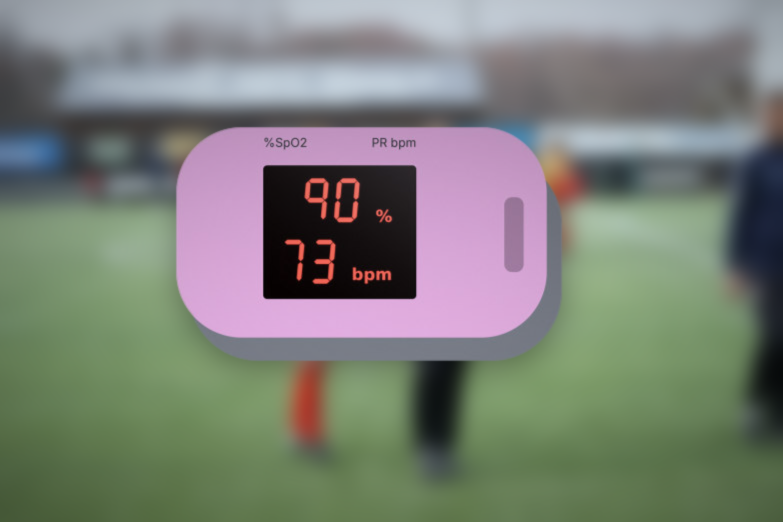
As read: 90 %
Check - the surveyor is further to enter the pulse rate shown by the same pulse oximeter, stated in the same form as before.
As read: 73 bpm
